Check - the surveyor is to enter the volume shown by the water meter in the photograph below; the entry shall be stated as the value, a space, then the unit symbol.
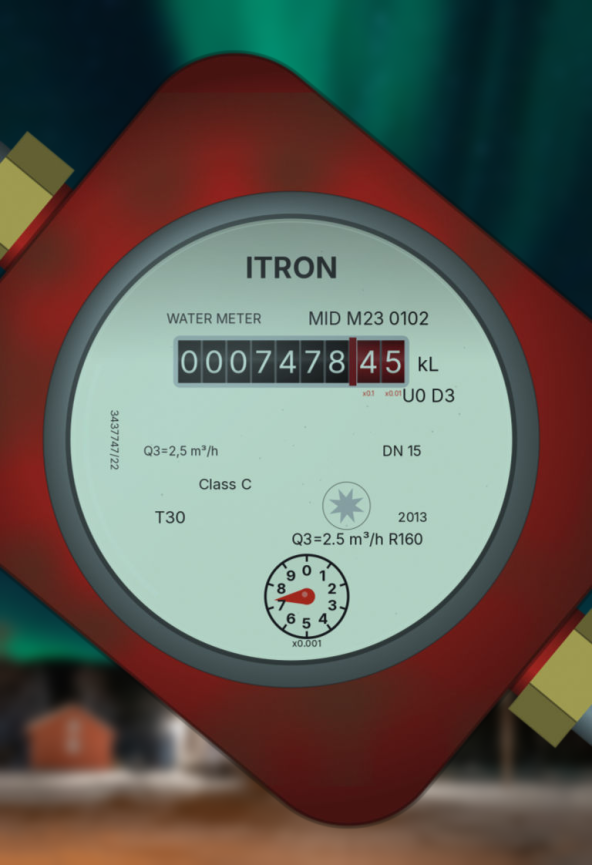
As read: 7478.457 kL
